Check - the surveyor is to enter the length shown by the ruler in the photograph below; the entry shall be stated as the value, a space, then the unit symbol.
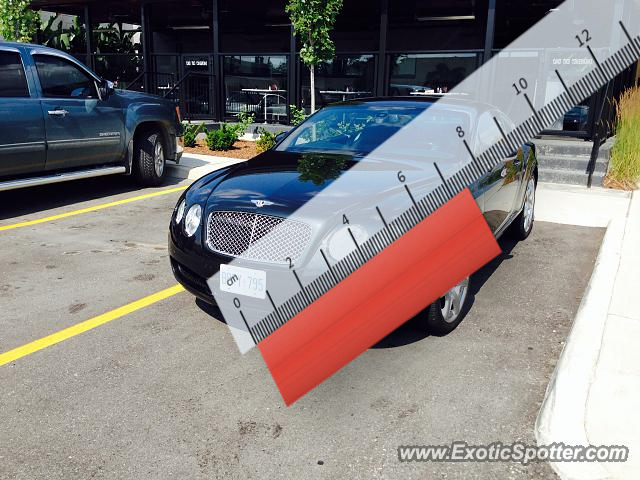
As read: 7.5 cm
